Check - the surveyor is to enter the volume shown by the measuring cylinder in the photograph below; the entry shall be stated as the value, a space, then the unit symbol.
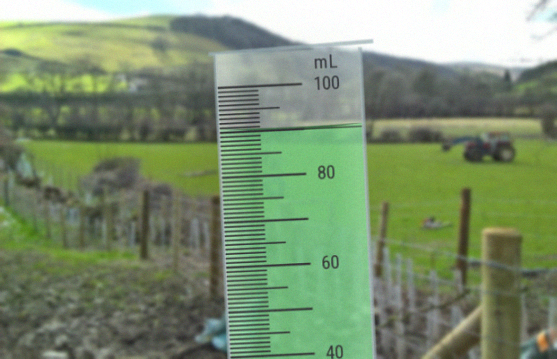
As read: 90 mL
